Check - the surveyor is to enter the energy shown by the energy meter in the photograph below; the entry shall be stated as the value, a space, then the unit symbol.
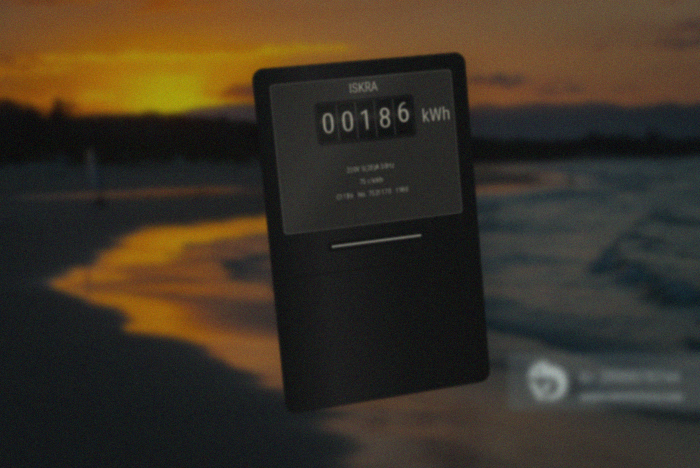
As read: 186 kWh
